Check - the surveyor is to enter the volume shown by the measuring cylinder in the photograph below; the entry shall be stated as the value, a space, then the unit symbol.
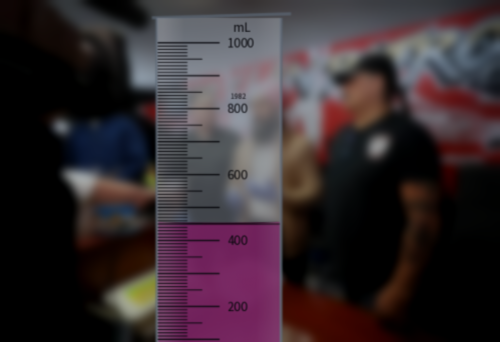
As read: 450 mL
